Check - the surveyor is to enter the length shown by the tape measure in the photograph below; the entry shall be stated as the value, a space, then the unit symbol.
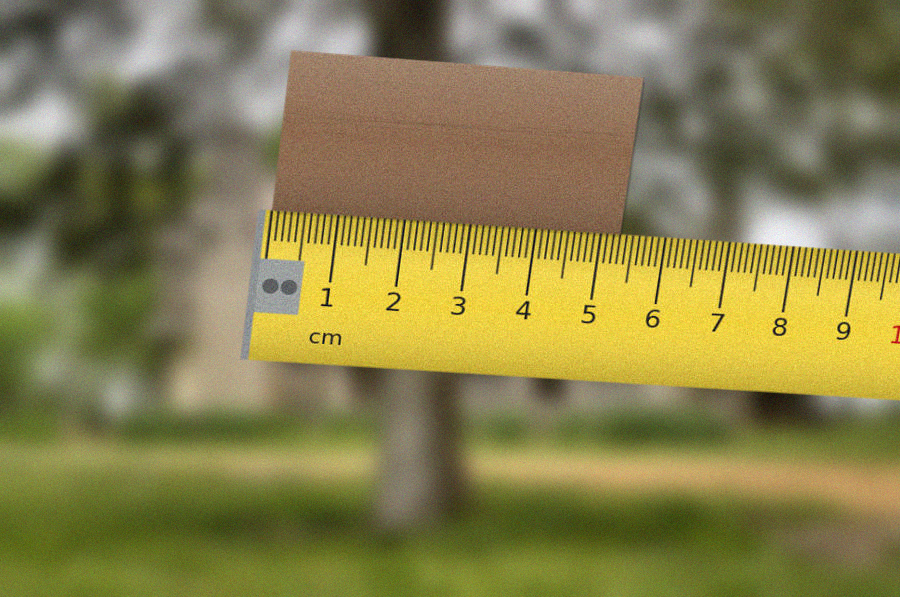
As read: 5.3 cm
